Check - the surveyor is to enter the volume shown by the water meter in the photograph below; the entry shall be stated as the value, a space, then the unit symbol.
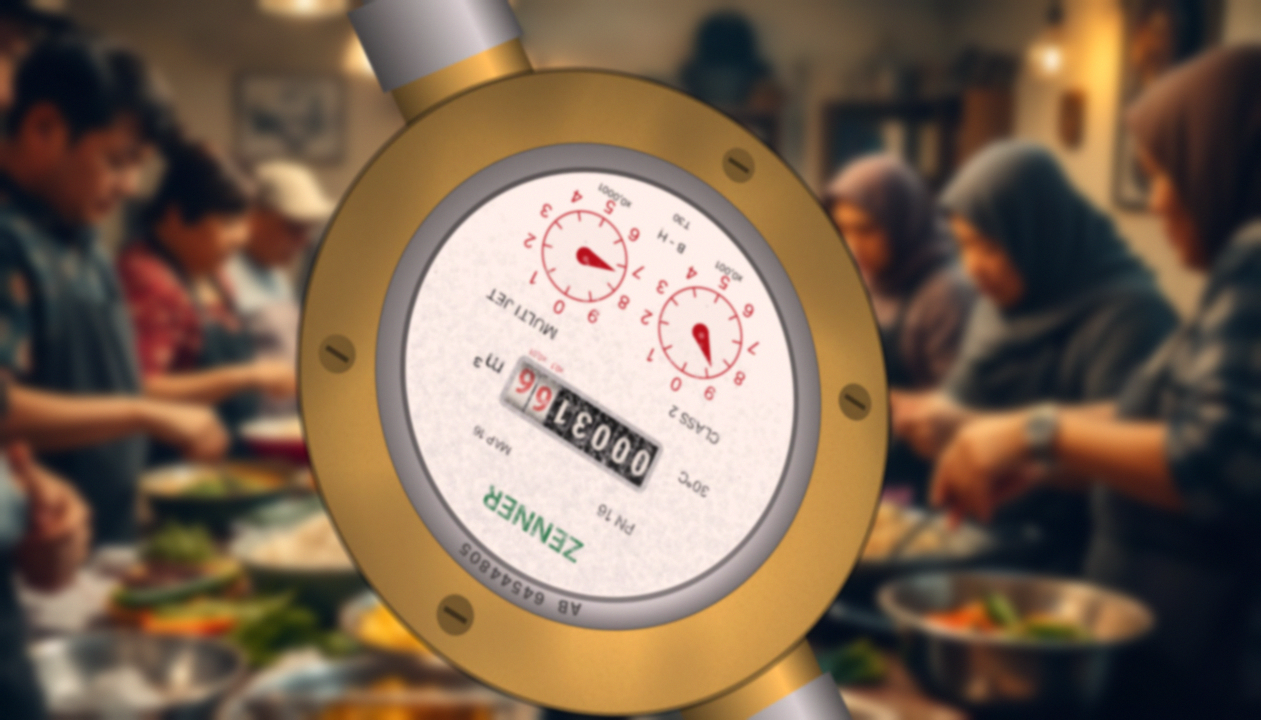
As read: 31.6587 m³
